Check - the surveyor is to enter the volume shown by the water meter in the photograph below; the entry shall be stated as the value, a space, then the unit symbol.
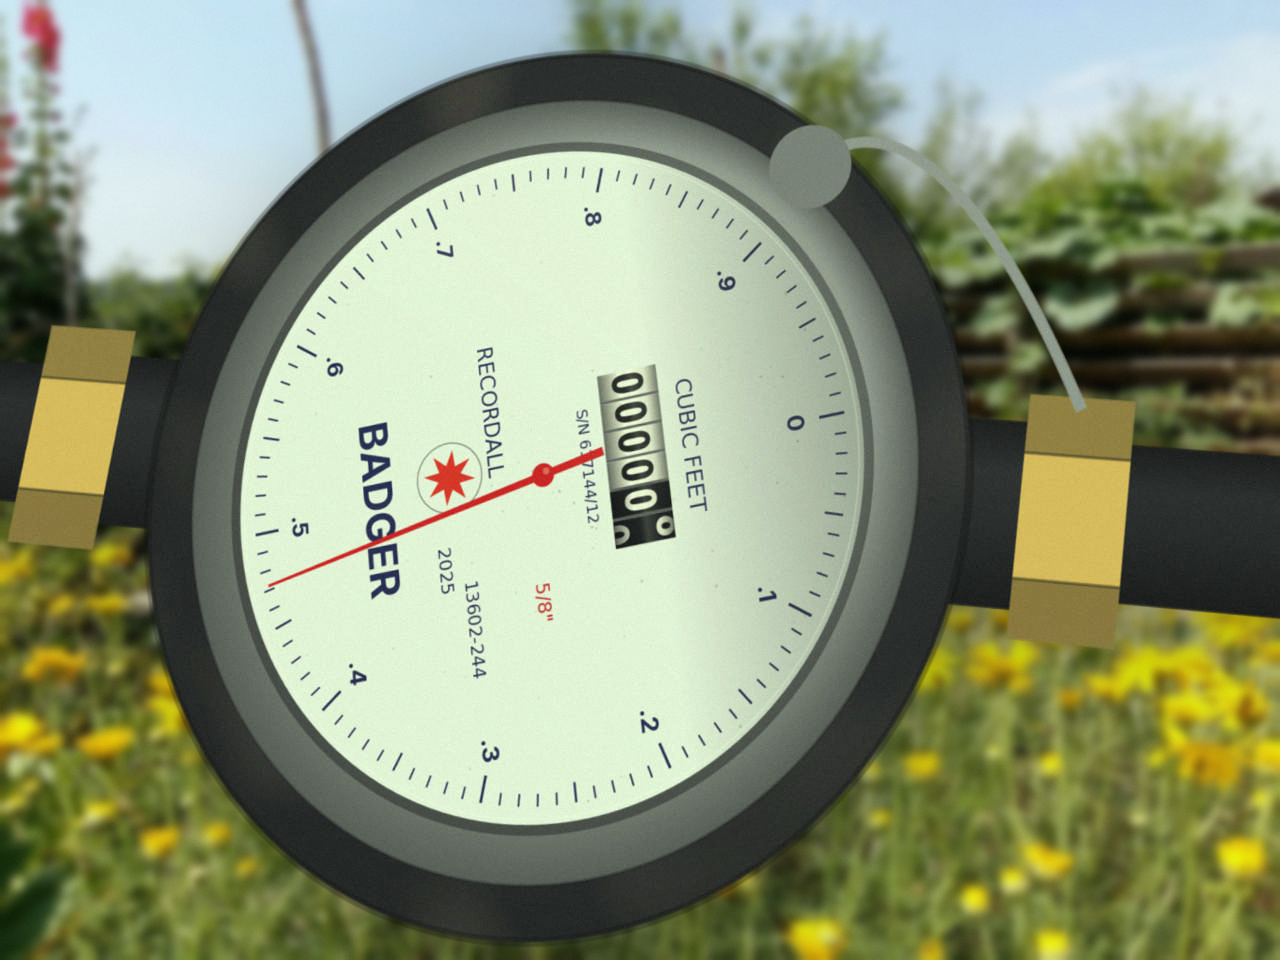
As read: 8.47 ft³
